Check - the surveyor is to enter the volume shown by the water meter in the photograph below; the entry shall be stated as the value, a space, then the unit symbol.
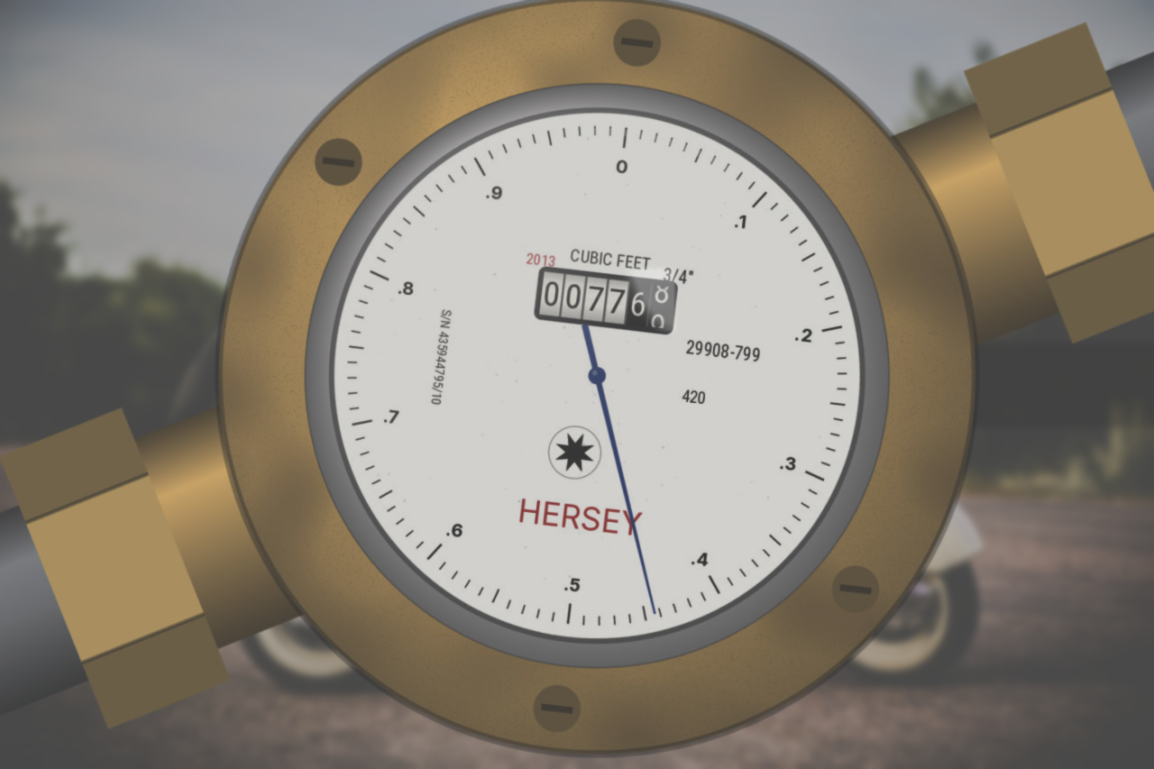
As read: 7768.44 ft³
